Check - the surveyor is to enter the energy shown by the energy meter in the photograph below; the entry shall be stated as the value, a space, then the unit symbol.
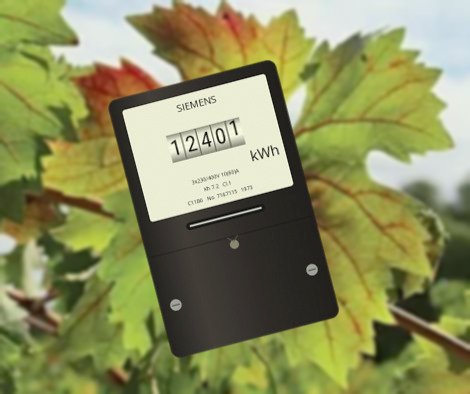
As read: 12401 kWh
